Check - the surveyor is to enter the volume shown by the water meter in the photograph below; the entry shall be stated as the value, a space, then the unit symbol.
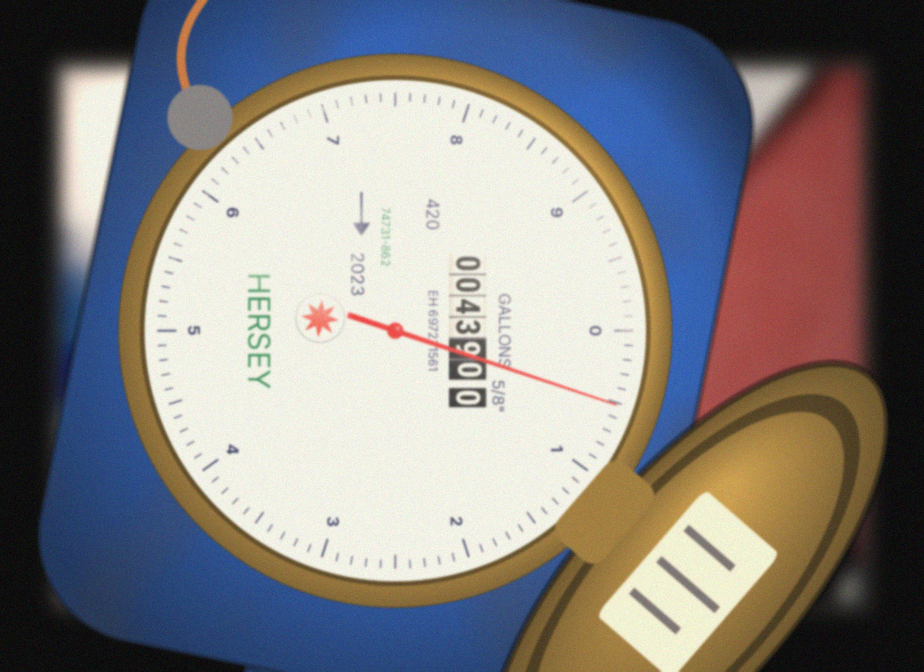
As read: 43900.5 gal
